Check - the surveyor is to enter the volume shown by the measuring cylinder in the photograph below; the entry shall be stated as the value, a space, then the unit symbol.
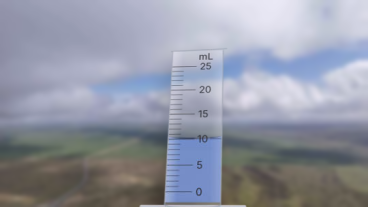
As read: 10 mL
